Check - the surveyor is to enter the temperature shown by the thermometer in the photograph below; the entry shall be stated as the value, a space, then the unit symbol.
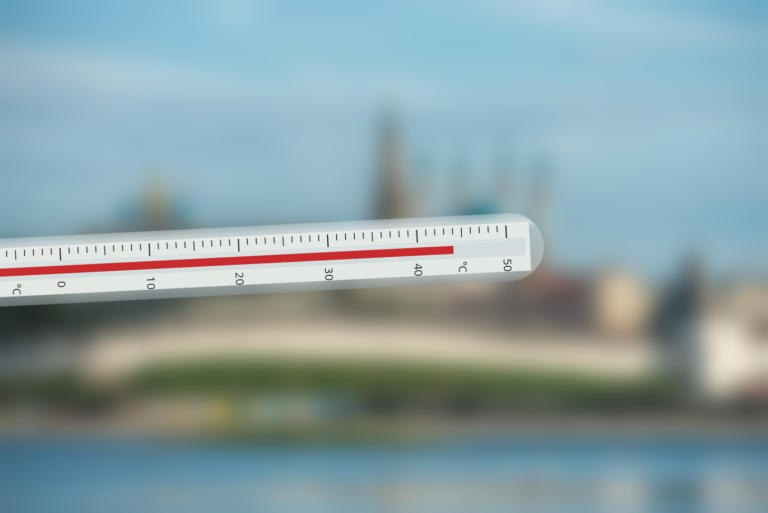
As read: 44 °C
